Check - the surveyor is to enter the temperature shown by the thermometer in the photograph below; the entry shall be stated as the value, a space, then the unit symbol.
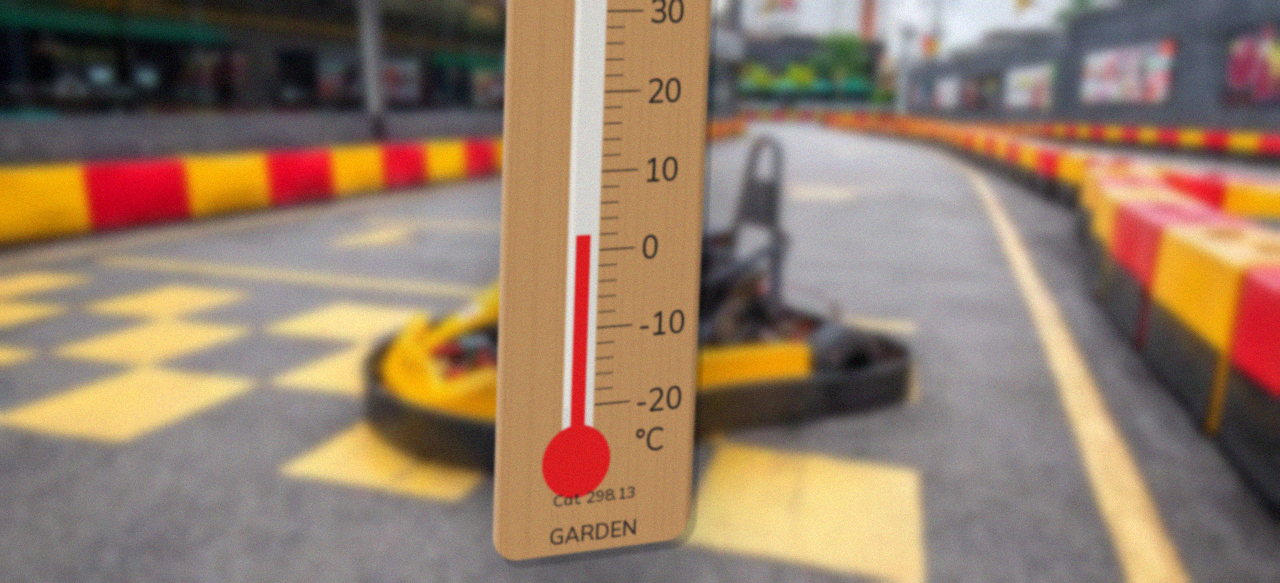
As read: 2 °C
